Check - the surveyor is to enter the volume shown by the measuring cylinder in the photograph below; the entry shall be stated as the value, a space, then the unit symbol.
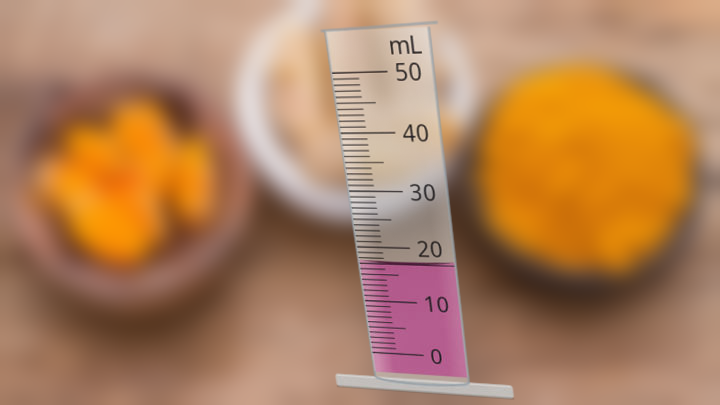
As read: 17 mL
